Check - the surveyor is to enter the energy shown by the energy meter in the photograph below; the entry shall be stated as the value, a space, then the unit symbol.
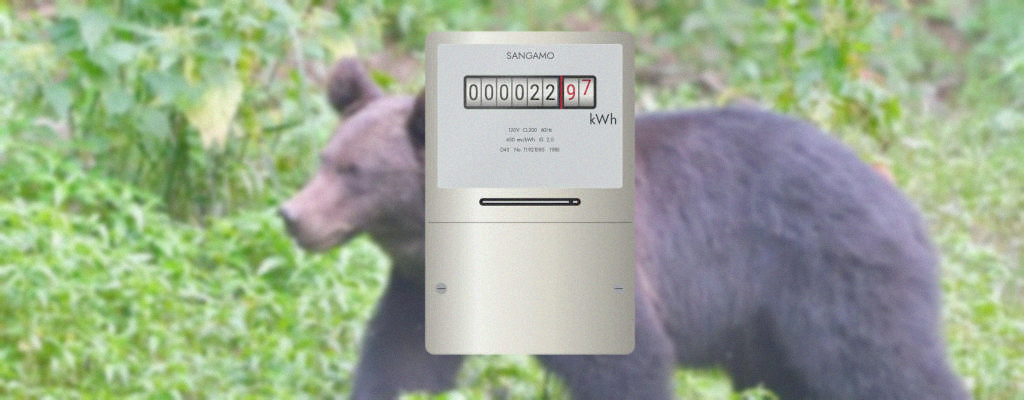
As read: 22.97 kWh
